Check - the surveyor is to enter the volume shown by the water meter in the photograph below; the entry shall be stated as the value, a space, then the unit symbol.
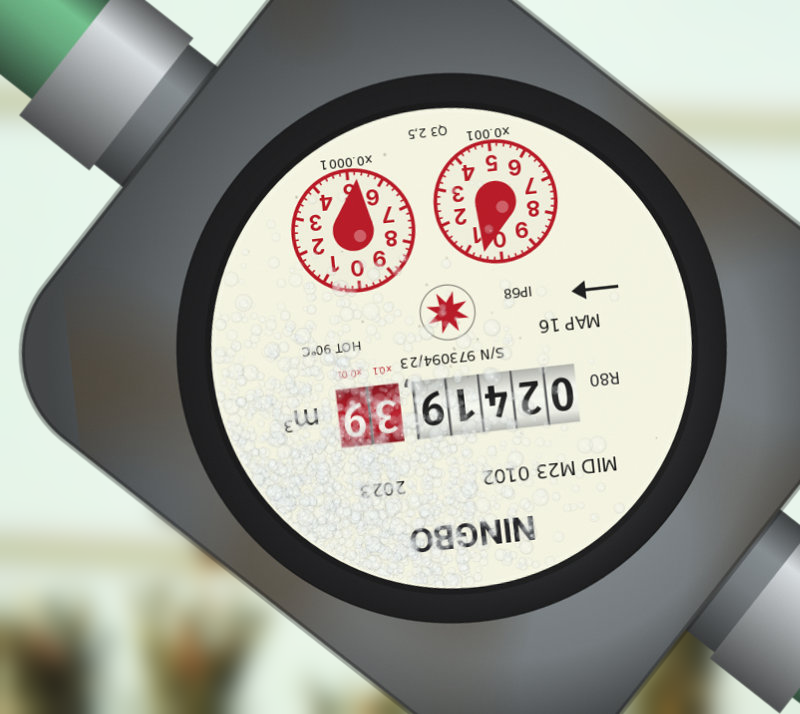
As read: 2419.3905 m³
